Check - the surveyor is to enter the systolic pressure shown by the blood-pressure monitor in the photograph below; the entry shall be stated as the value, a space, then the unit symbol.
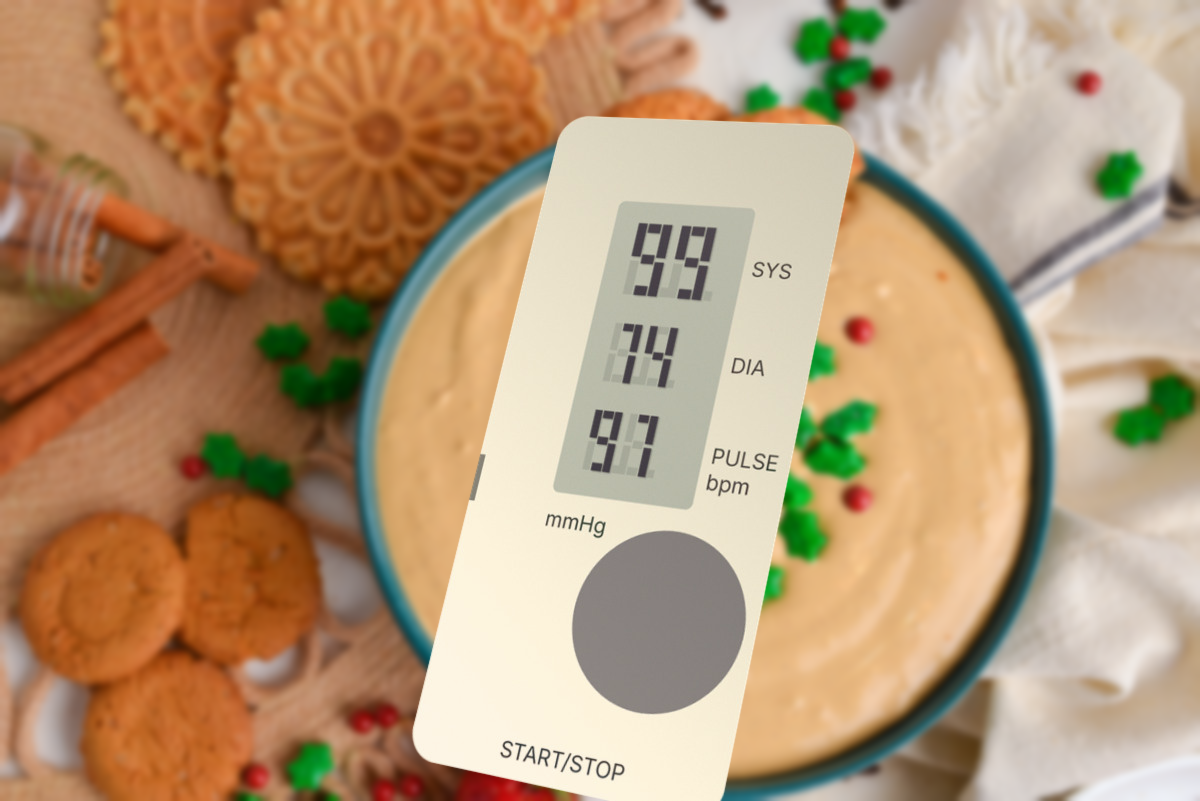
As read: 99 mmHg
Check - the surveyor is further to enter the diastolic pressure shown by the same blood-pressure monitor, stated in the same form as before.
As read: 74 mmHg
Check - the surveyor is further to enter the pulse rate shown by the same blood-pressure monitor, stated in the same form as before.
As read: 97 bpm
